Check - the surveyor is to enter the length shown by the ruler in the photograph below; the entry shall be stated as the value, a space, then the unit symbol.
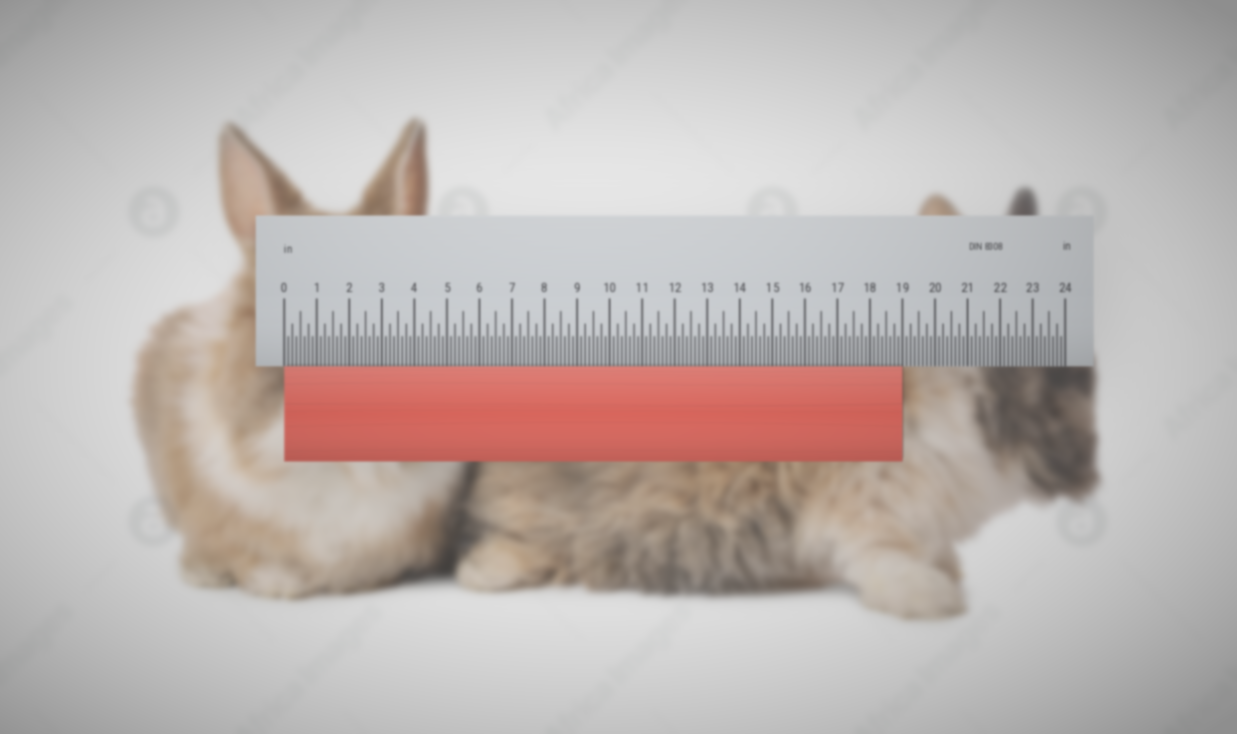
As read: 19 in
